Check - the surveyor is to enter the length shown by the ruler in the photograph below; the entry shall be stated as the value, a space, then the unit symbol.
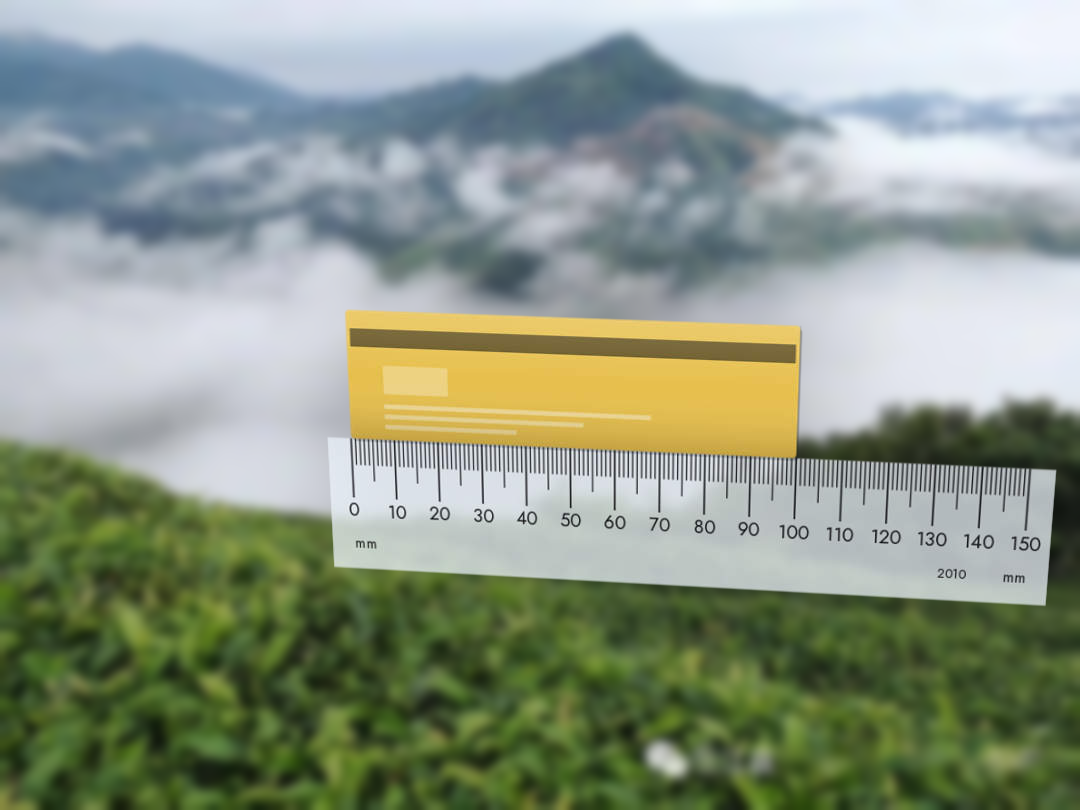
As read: 100 mm
